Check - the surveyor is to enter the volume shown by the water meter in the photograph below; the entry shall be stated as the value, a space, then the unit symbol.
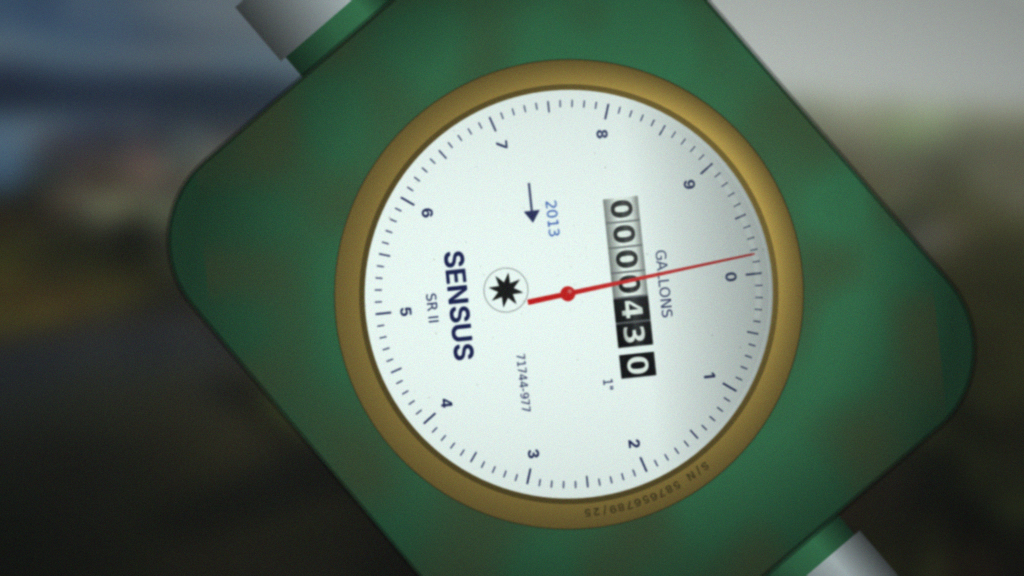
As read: 429.8 gal
